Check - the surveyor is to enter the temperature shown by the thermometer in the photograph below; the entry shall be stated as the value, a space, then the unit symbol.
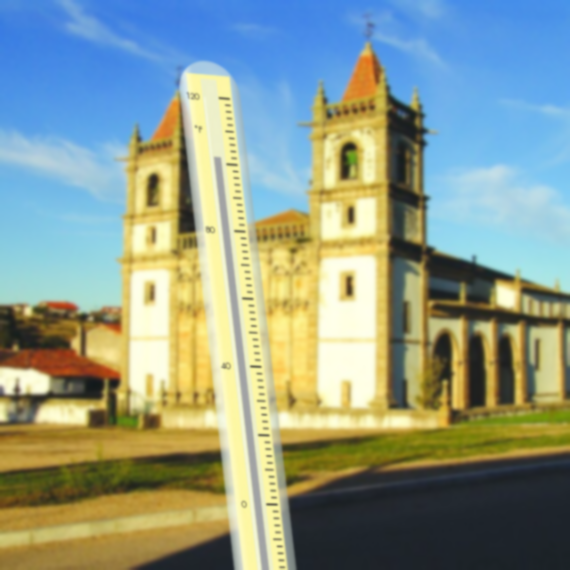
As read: 102 °F
